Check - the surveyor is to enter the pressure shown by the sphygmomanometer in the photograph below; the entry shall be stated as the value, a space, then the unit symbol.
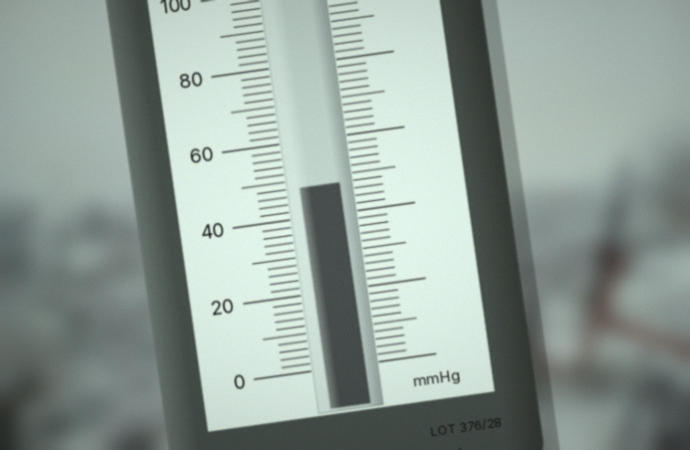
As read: 48 mmHg
